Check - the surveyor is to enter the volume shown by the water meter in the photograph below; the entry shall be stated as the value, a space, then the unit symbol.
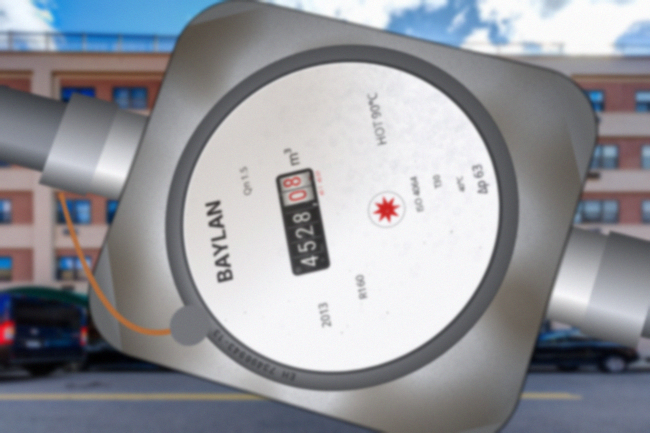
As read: 4528.08 m³
